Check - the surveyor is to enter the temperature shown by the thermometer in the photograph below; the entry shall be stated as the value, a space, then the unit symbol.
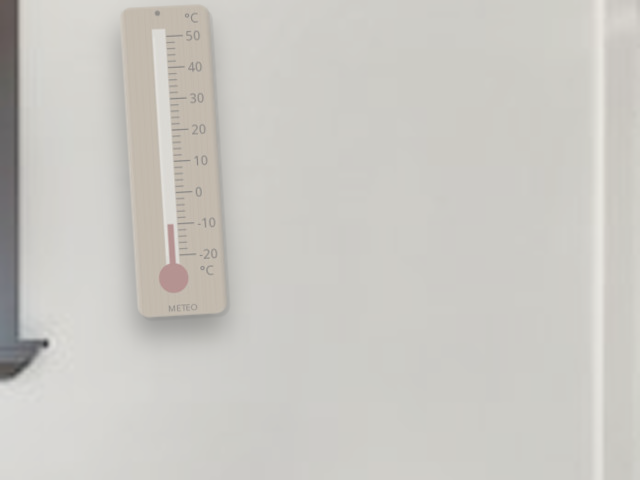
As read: -10 °C
